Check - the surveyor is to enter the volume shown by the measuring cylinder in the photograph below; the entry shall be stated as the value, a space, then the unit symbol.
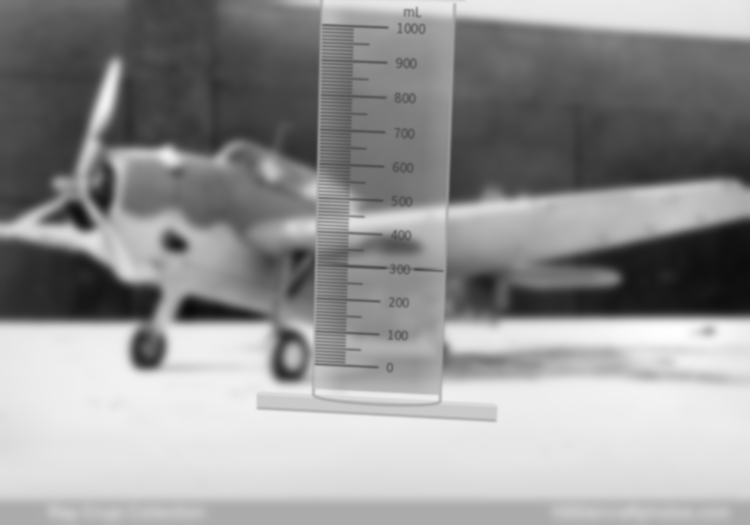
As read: 300 mL
